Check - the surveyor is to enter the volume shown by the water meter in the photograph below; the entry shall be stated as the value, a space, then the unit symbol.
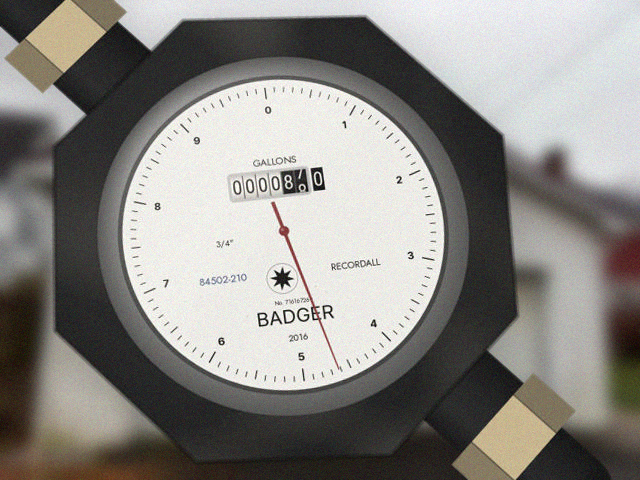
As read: 874.6 gal
